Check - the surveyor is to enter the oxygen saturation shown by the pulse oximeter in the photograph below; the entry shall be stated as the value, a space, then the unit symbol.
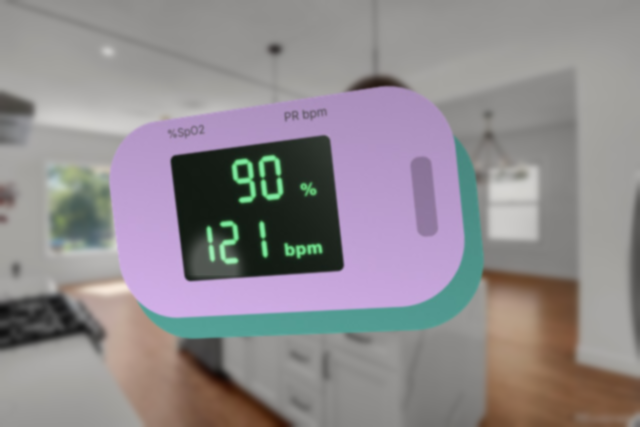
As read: 90 %
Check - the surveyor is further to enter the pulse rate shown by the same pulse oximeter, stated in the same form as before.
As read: 121 bpm
